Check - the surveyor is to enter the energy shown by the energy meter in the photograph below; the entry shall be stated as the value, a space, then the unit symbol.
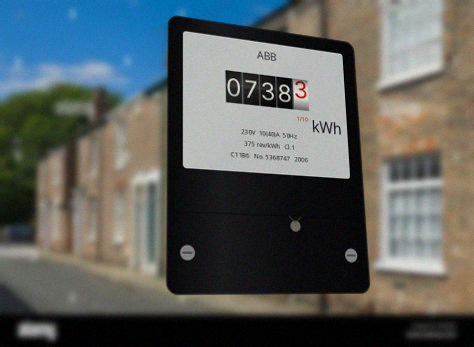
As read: 738.3 kWh
